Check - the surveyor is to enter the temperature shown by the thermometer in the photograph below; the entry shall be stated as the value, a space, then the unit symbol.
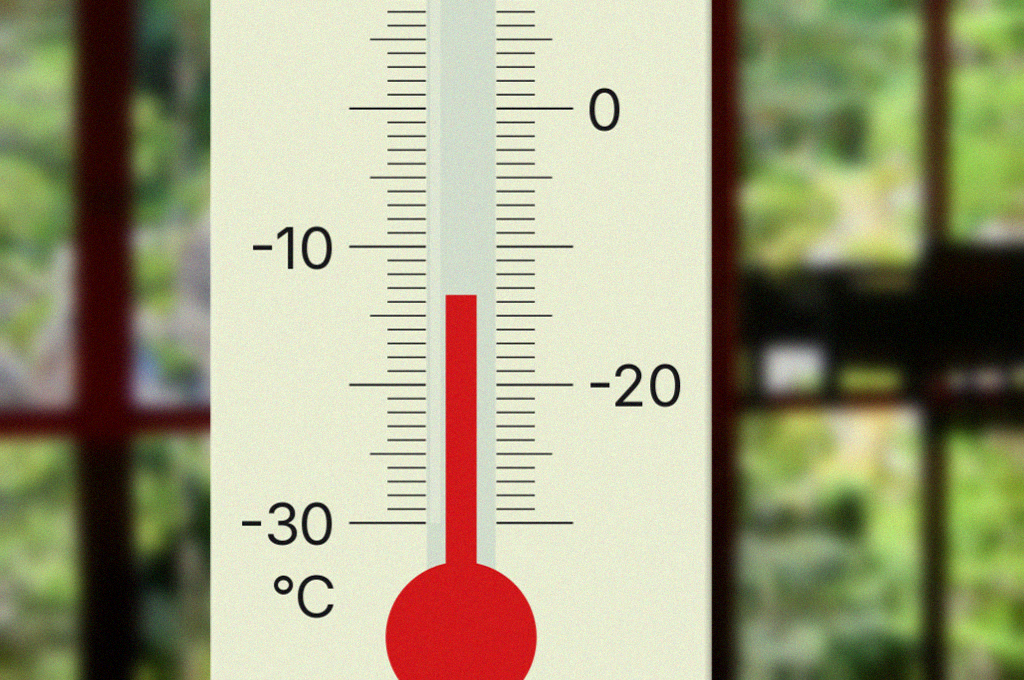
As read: -13.5 °C
